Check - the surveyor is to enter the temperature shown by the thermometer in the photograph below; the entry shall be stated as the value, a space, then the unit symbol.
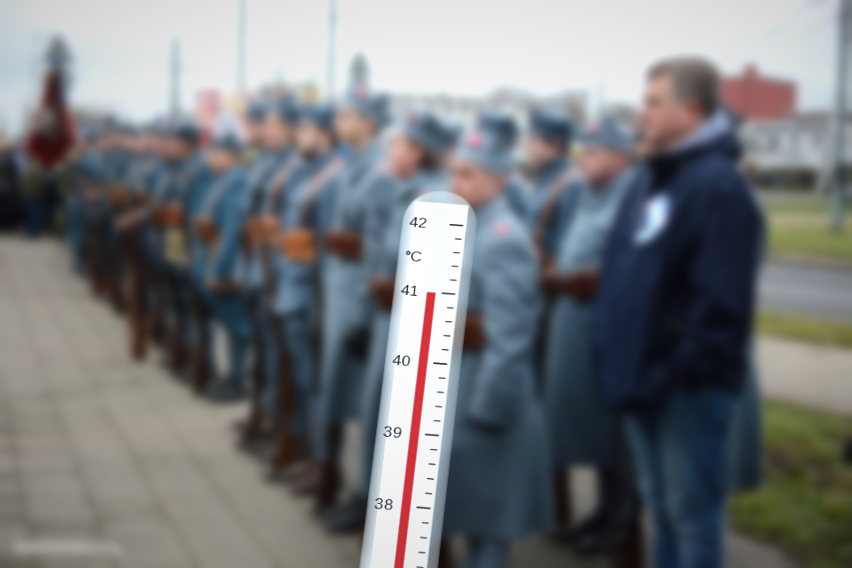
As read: 41 °C
